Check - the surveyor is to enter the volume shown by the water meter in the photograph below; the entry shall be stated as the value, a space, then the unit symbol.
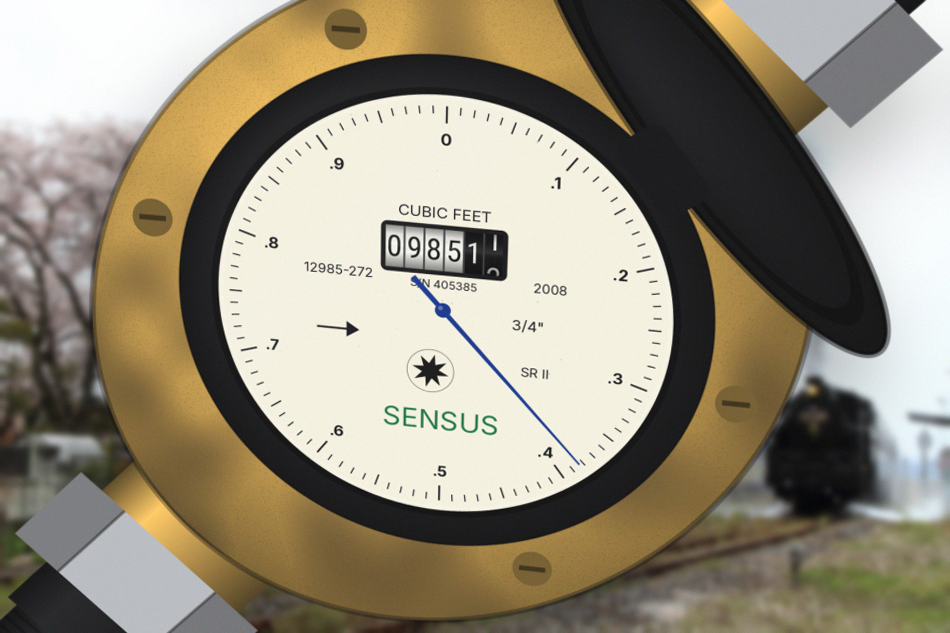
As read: 98511.38 ft³
